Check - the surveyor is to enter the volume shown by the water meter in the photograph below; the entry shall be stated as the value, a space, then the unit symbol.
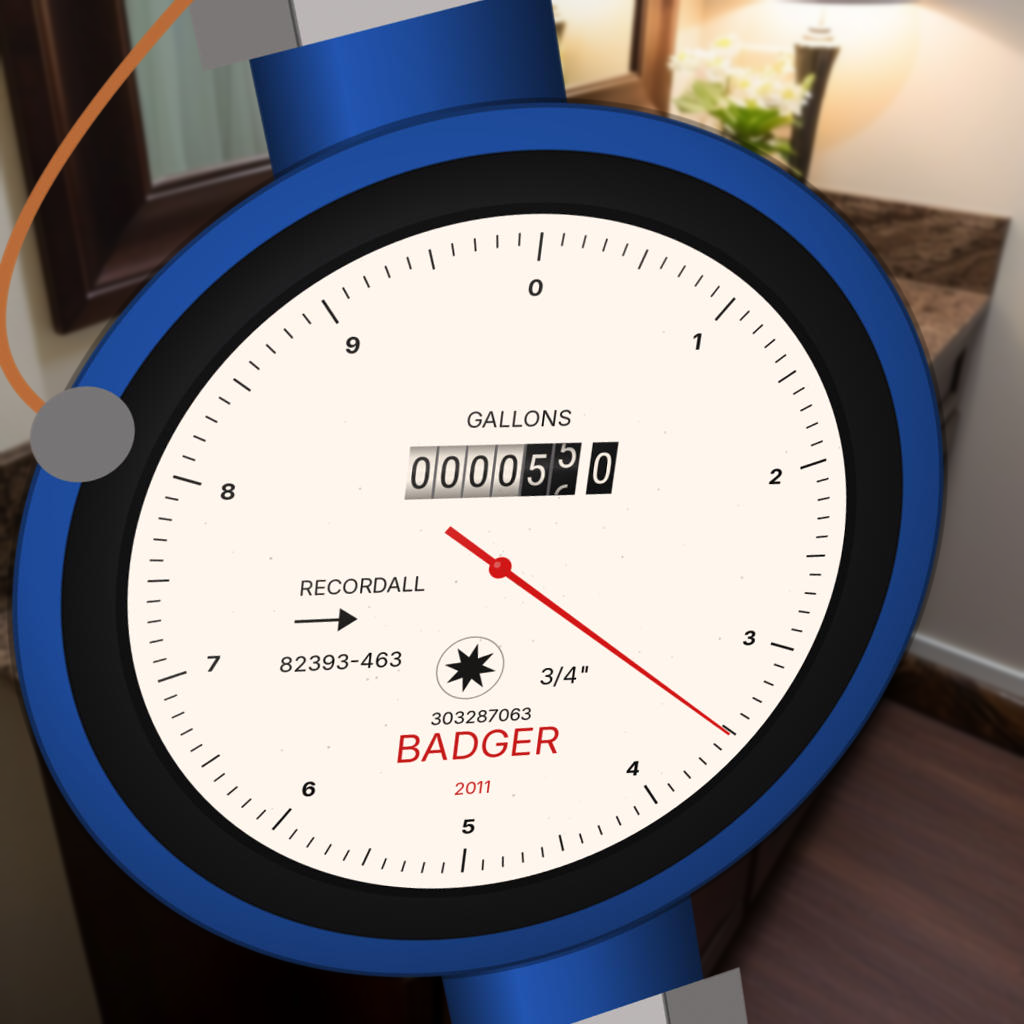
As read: 553.5 gal
